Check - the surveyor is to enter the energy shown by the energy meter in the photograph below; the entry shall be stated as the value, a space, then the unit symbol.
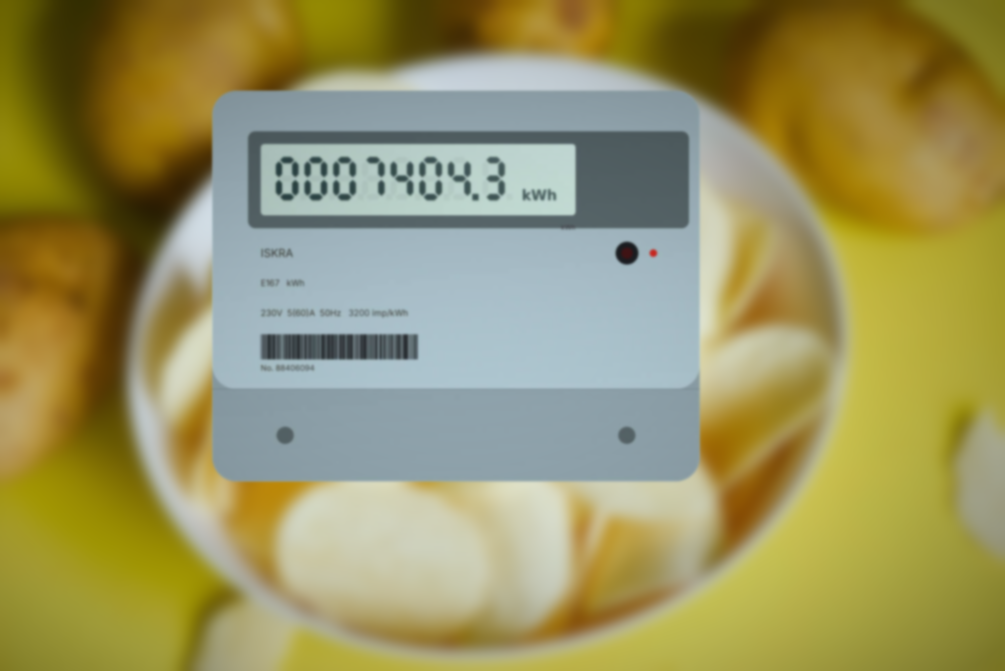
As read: 7404.3 kWh
